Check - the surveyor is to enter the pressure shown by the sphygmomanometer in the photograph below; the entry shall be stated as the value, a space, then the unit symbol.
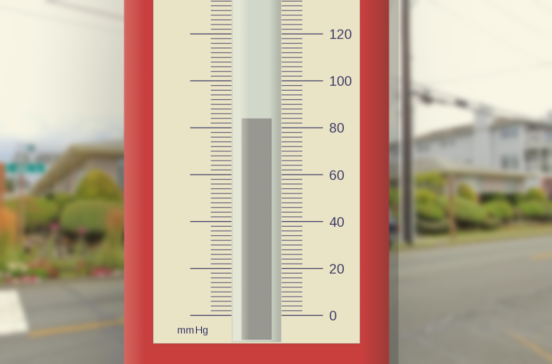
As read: 84 mmHg
